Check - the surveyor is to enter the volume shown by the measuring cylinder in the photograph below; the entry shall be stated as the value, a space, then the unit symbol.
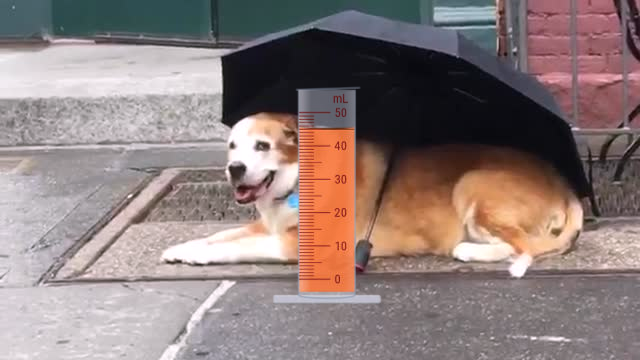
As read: 45 mL
